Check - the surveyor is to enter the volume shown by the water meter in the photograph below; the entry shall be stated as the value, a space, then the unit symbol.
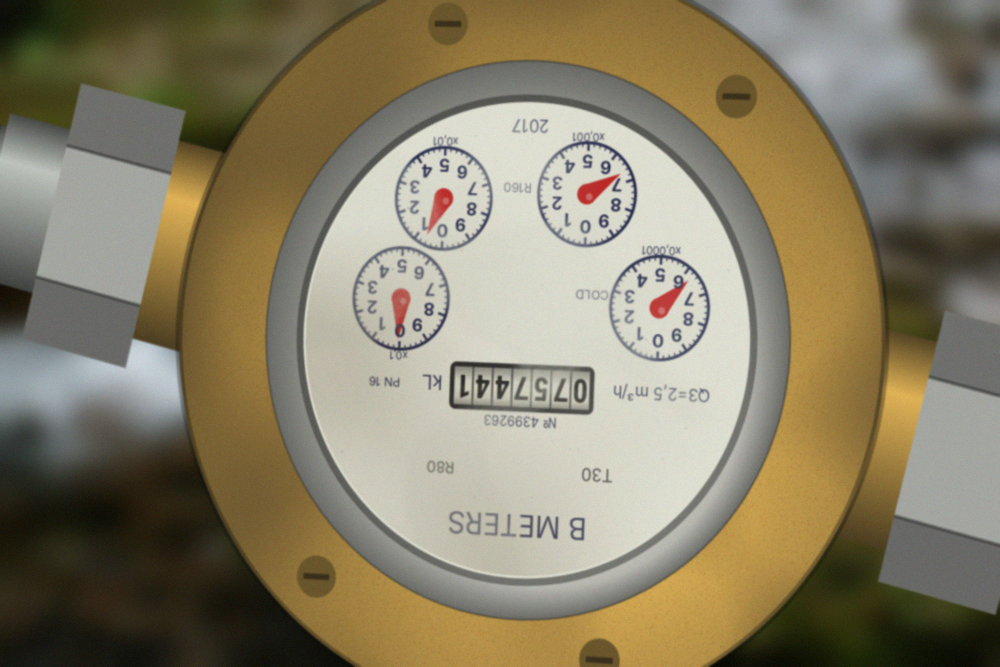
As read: 757441.0066 kL
